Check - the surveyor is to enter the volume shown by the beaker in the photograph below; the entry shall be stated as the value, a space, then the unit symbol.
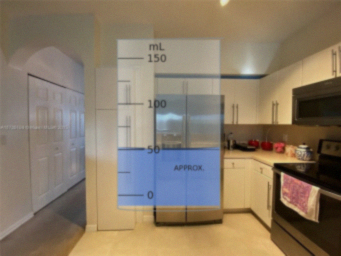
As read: 50 mL
